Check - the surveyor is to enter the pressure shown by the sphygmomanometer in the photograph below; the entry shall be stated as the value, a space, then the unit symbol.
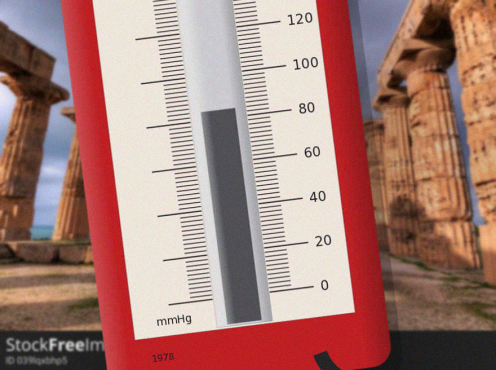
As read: 84 mmHg
